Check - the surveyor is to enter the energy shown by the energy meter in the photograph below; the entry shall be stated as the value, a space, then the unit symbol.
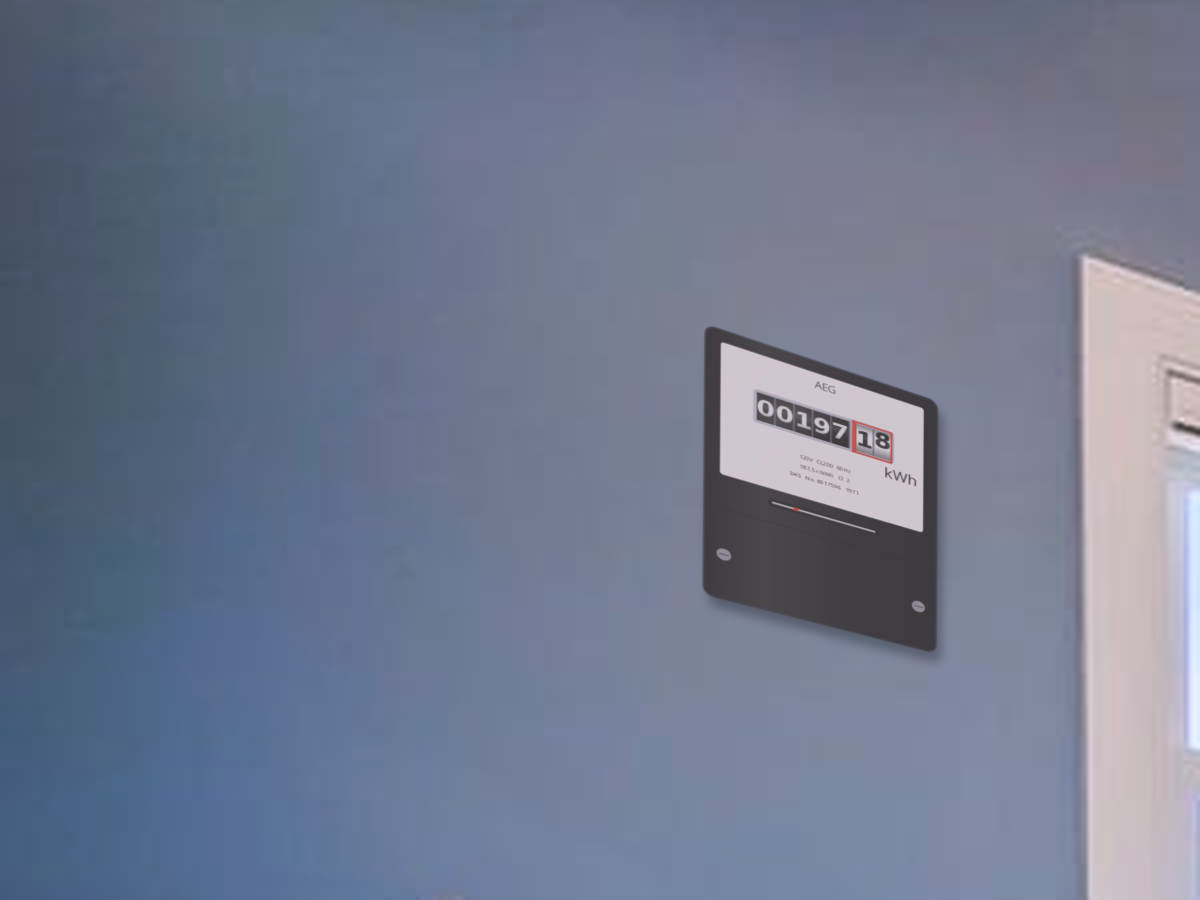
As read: 197.18 kWh
